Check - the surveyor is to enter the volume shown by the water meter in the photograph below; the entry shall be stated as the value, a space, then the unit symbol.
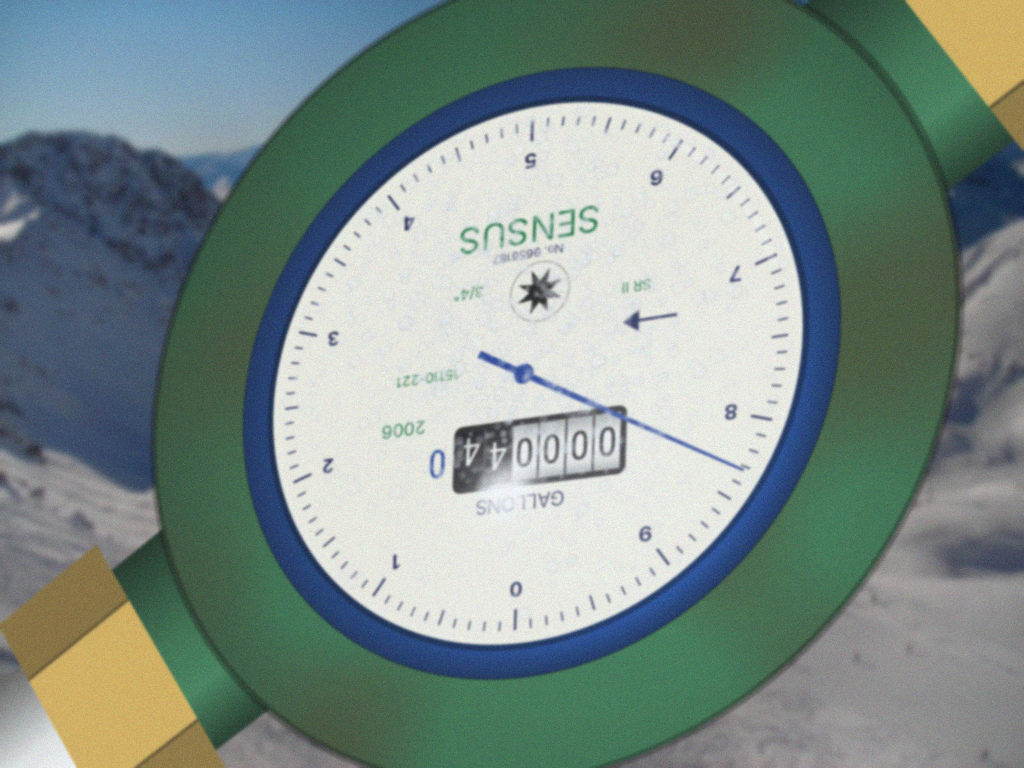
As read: 438.3 gal
